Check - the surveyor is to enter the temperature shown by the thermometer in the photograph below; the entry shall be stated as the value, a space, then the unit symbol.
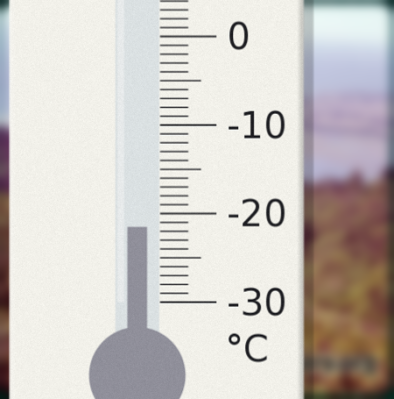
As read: -21.5 °C
